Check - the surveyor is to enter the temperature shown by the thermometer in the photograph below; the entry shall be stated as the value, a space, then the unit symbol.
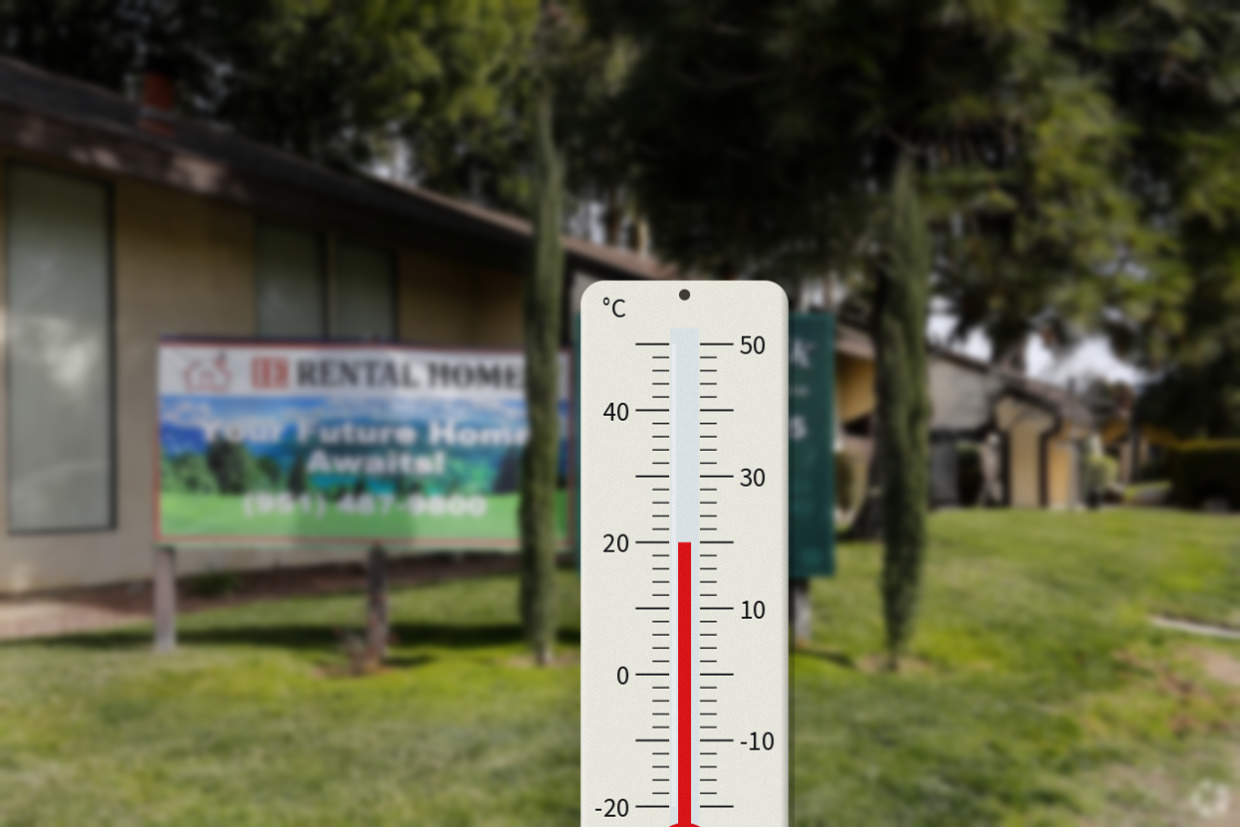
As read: 20 °C
